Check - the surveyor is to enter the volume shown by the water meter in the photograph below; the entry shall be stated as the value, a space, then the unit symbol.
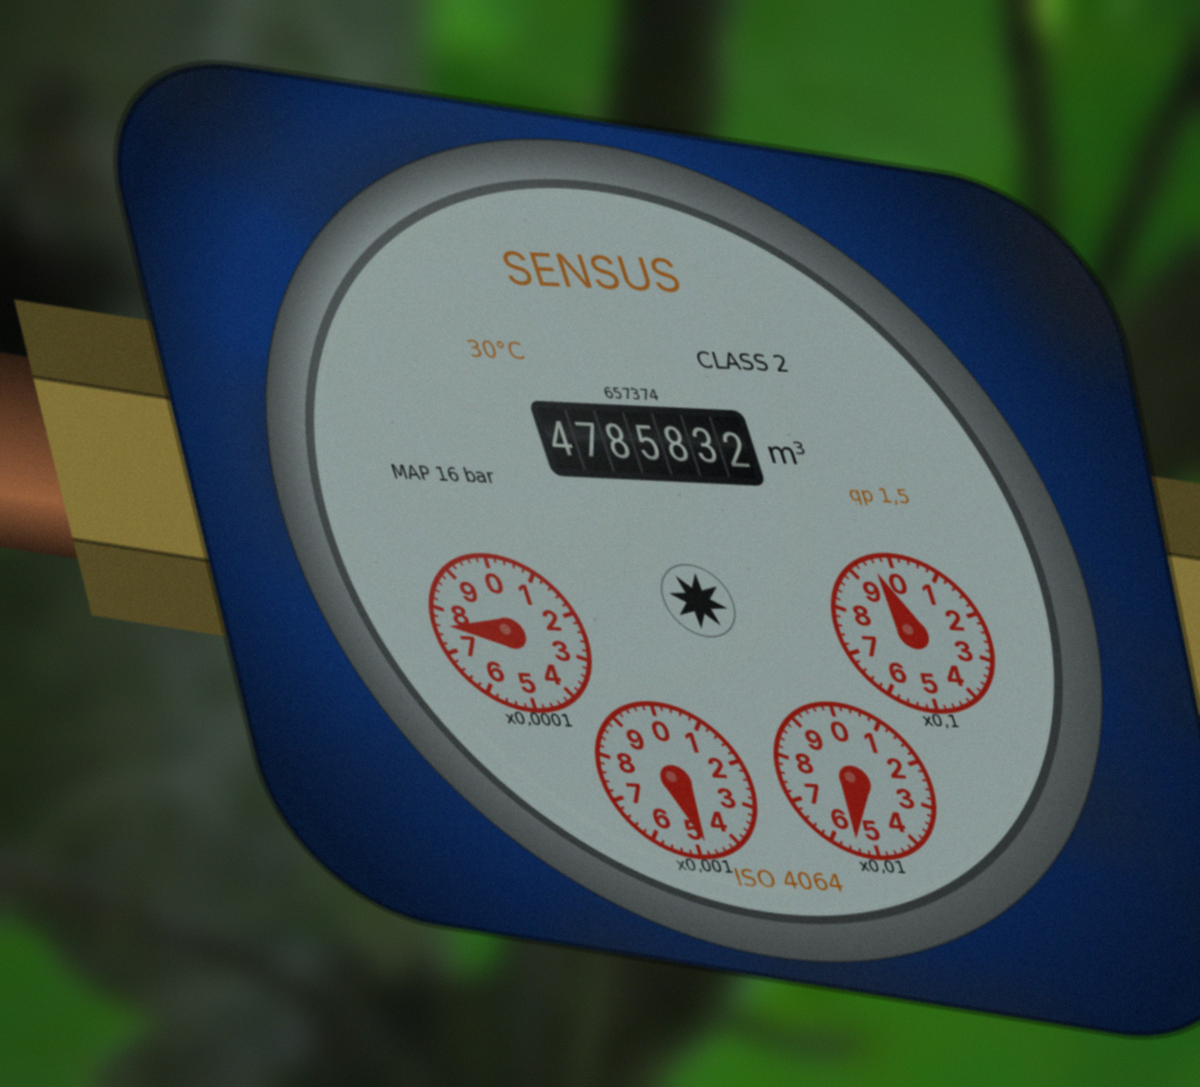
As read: 4785831.9547 m³
